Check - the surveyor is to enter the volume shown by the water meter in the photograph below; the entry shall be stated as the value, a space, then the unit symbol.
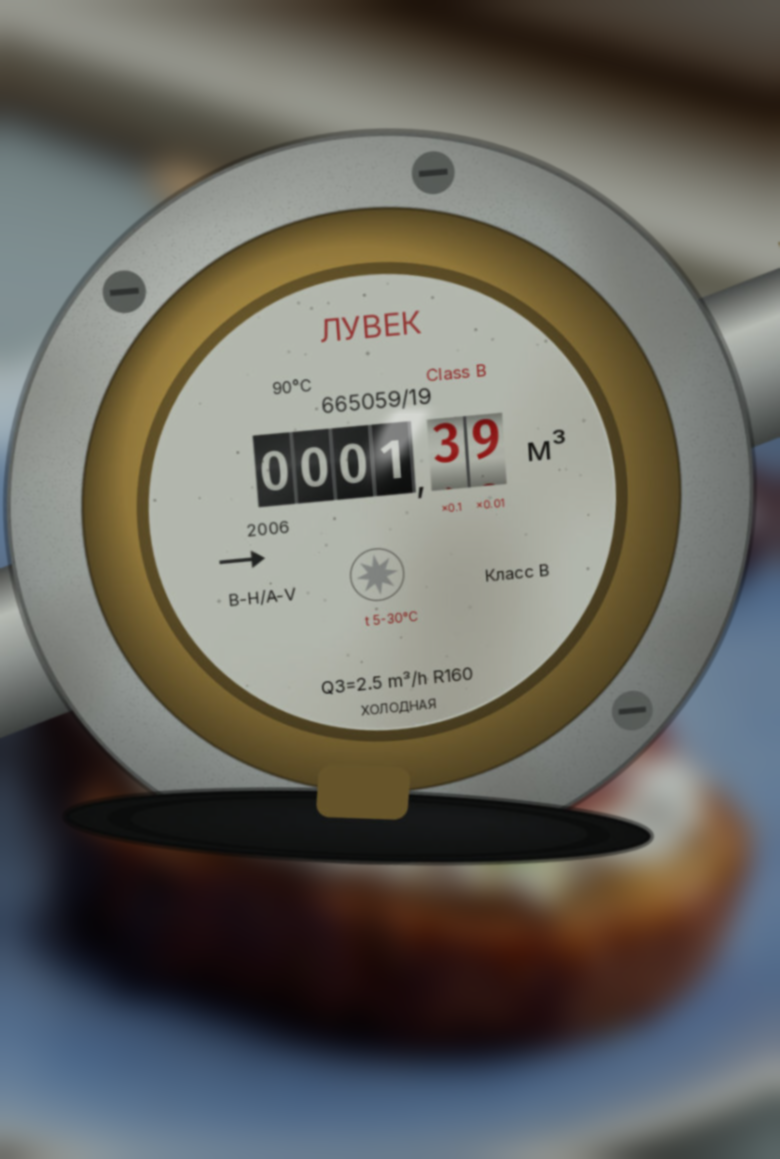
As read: 1.39 m³
